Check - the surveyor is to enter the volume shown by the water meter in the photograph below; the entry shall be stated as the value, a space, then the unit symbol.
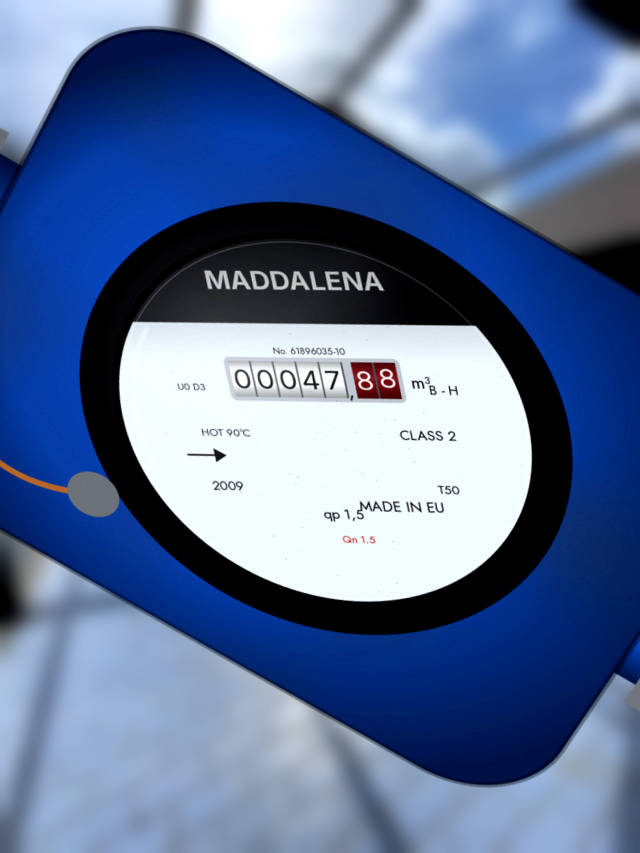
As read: 47.88 m³
